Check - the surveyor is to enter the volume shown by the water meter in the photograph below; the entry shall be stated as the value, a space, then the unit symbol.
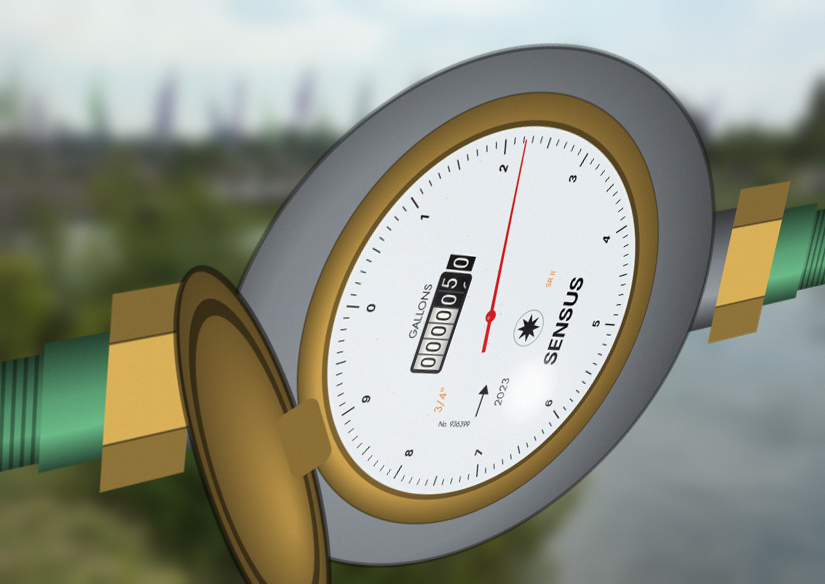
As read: 52.2 gal
